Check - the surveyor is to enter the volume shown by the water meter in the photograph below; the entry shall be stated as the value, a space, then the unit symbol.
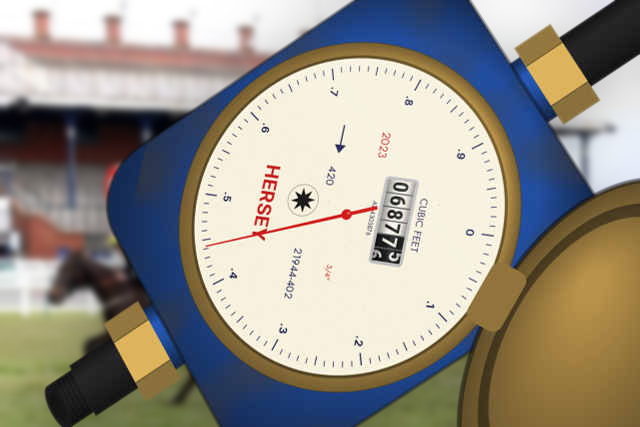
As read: 68775.44 ft³
